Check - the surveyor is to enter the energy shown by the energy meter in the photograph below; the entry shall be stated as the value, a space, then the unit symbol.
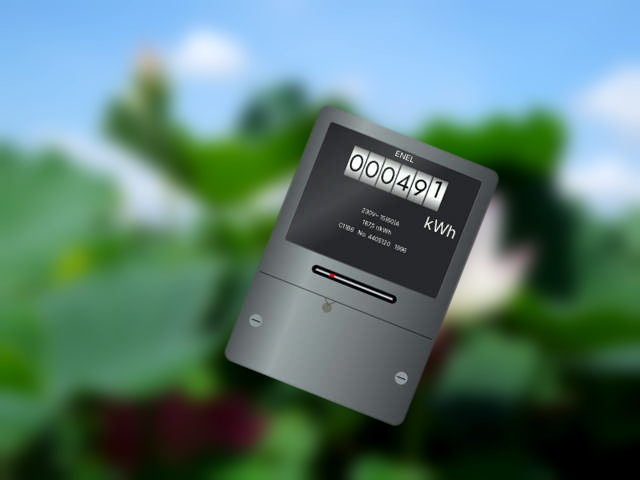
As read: 491 kWh
